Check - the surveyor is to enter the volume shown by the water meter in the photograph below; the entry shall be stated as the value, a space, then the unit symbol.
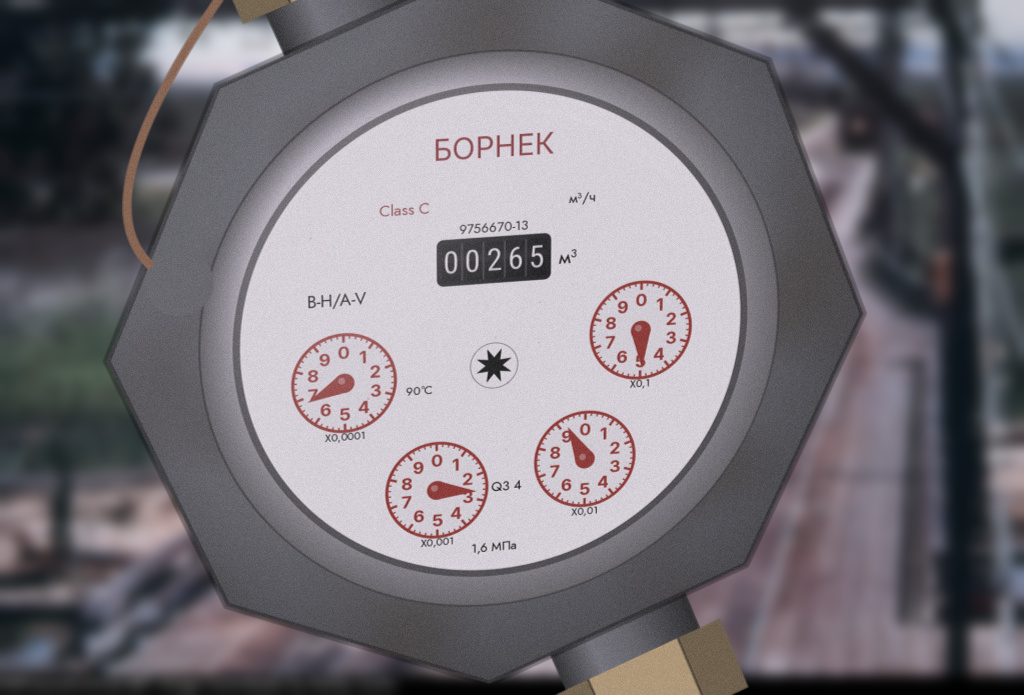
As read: 265.4926 m³
